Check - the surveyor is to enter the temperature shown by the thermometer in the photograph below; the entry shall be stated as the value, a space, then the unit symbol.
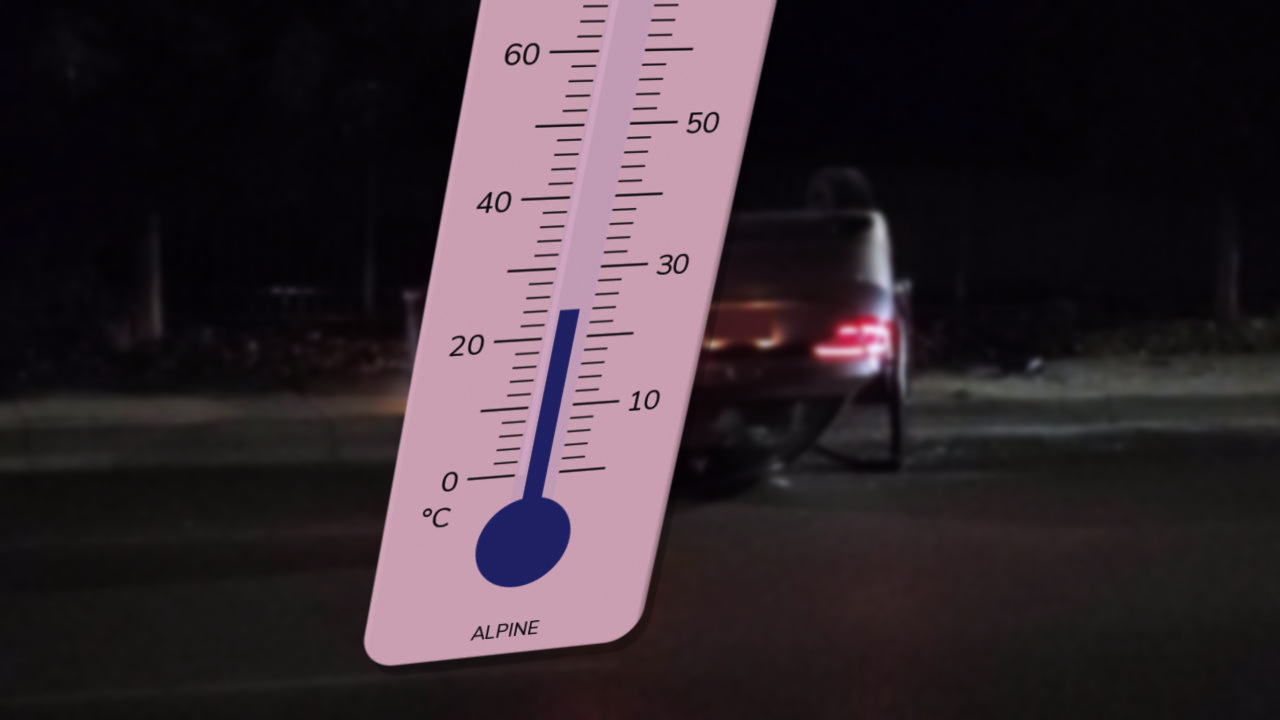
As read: 24 °C
